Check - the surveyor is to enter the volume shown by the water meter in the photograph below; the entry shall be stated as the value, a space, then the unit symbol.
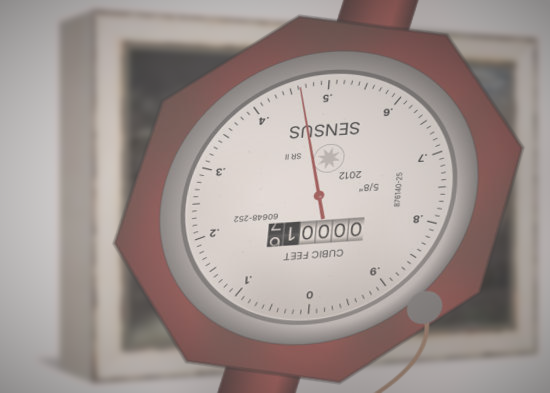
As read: 16.46 ft³
